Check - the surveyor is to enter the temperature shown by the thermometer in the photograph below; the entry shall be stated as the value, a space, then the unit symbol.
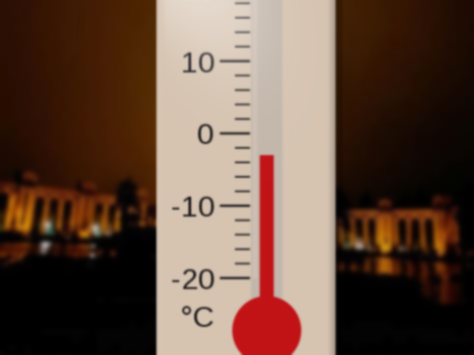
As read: -3 °C
